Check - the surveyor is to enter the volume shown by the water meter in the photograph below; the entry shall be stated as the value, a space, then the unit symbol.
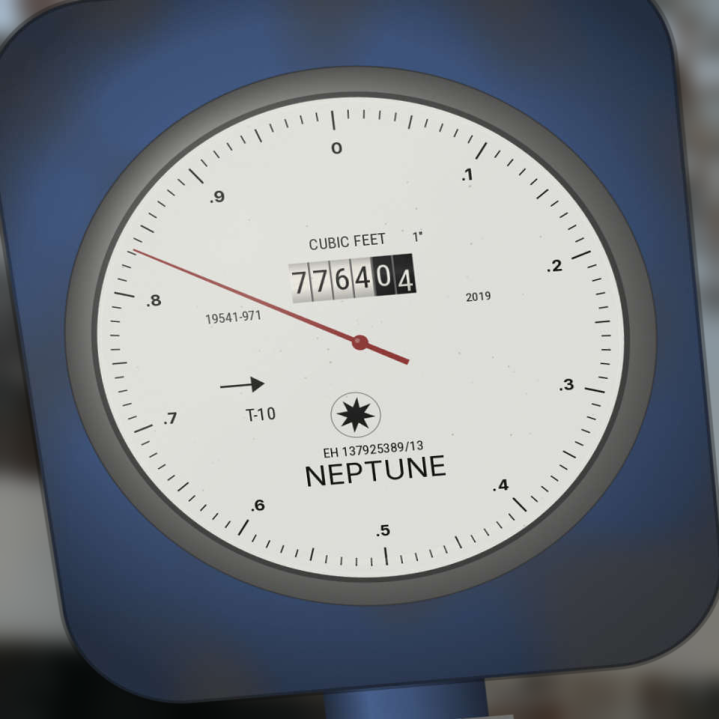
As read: 776403.83 ft³
